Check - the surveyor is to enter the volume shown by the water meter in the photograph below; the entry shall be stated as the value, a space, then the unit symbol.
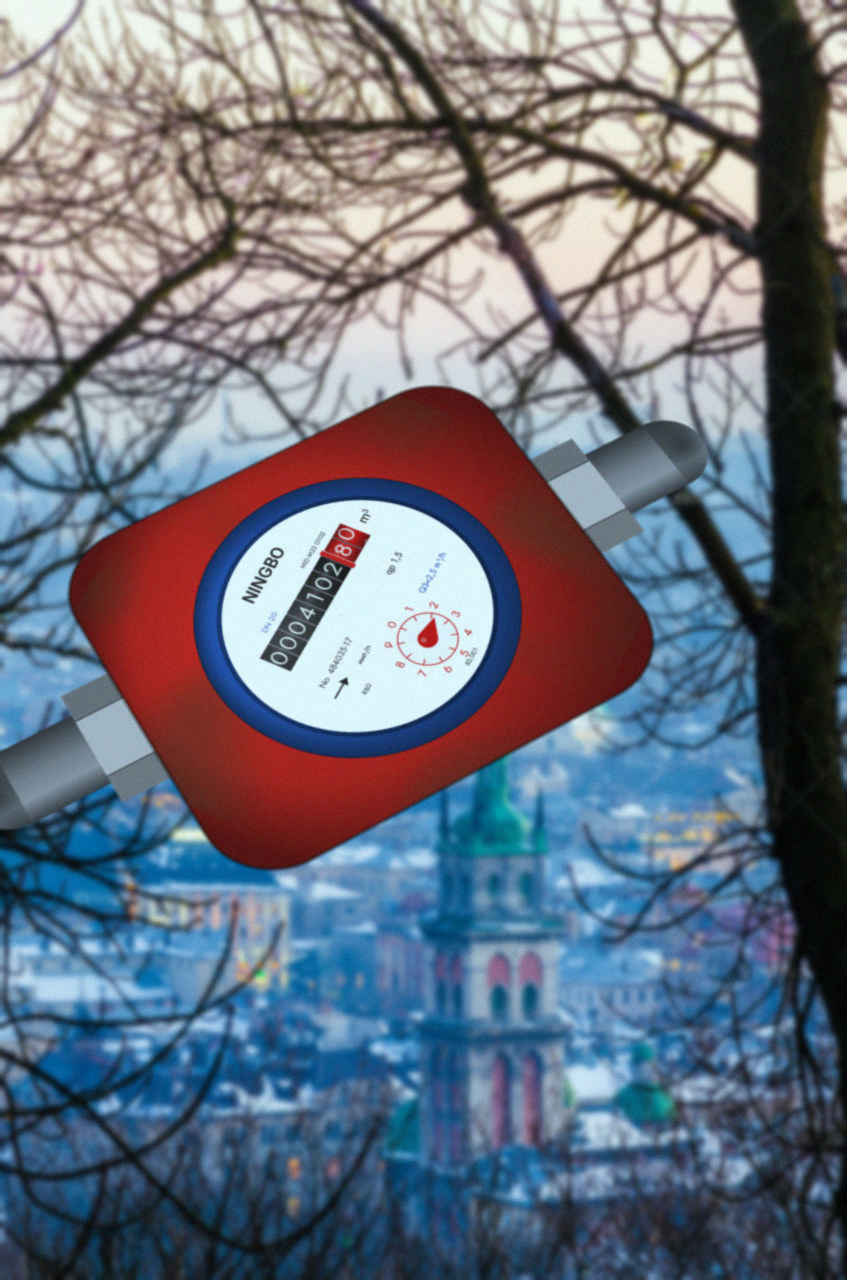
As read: 4102.802 m³
